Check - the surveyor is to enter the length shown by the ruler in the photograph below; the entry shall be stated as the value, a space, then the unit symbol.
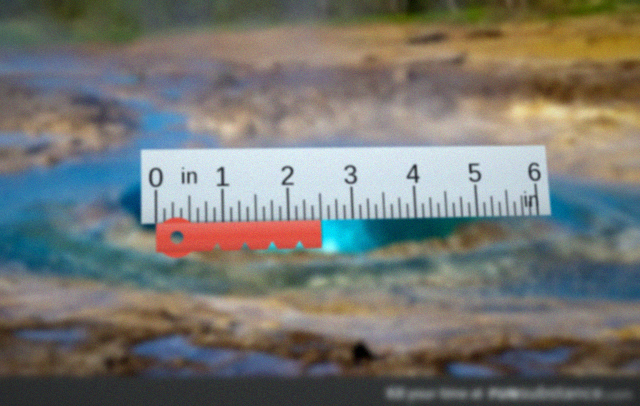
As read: 2.5 in
